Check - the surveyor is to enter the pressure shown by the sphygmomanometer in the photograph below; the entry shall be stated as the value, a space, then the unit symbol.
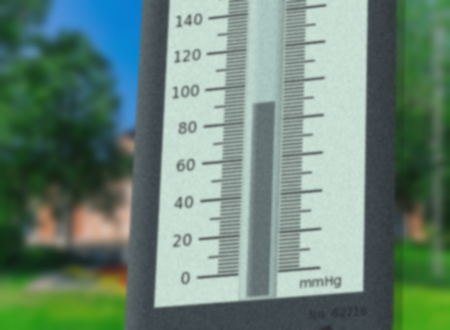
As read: 90 mmHg
